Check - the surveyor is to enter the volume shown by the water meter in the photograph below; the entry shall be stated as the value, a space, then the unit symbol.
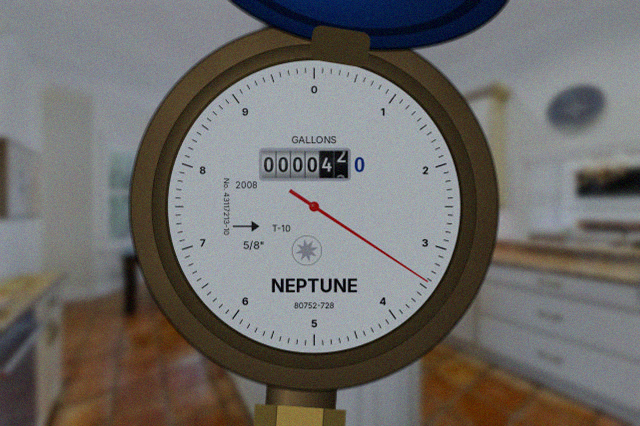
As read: 423.4 gal
